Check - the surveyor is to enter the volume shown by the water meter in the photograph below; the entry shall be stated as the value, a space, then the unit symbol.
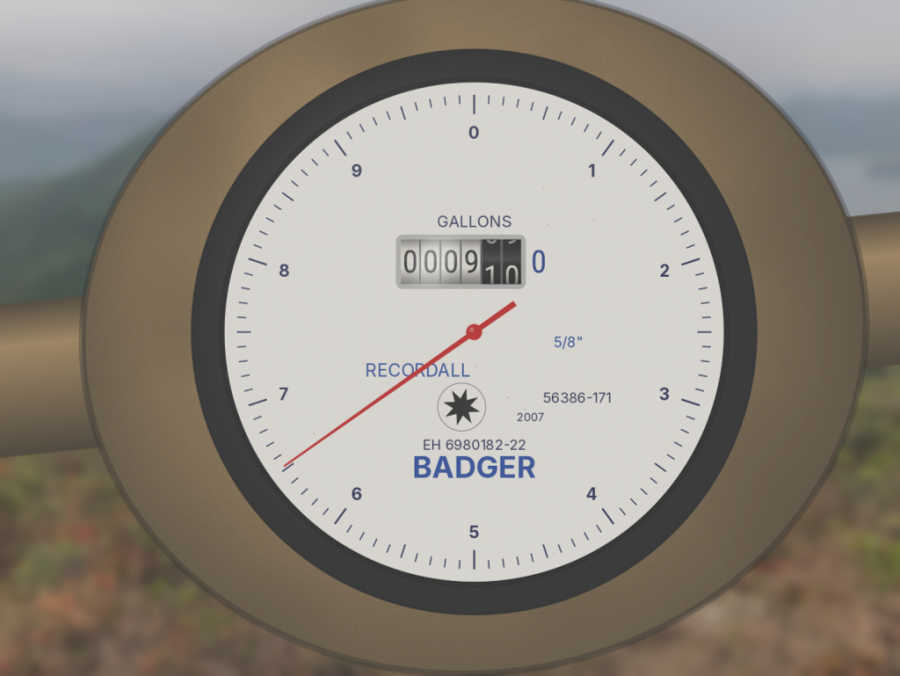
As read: 9096.5 gal
